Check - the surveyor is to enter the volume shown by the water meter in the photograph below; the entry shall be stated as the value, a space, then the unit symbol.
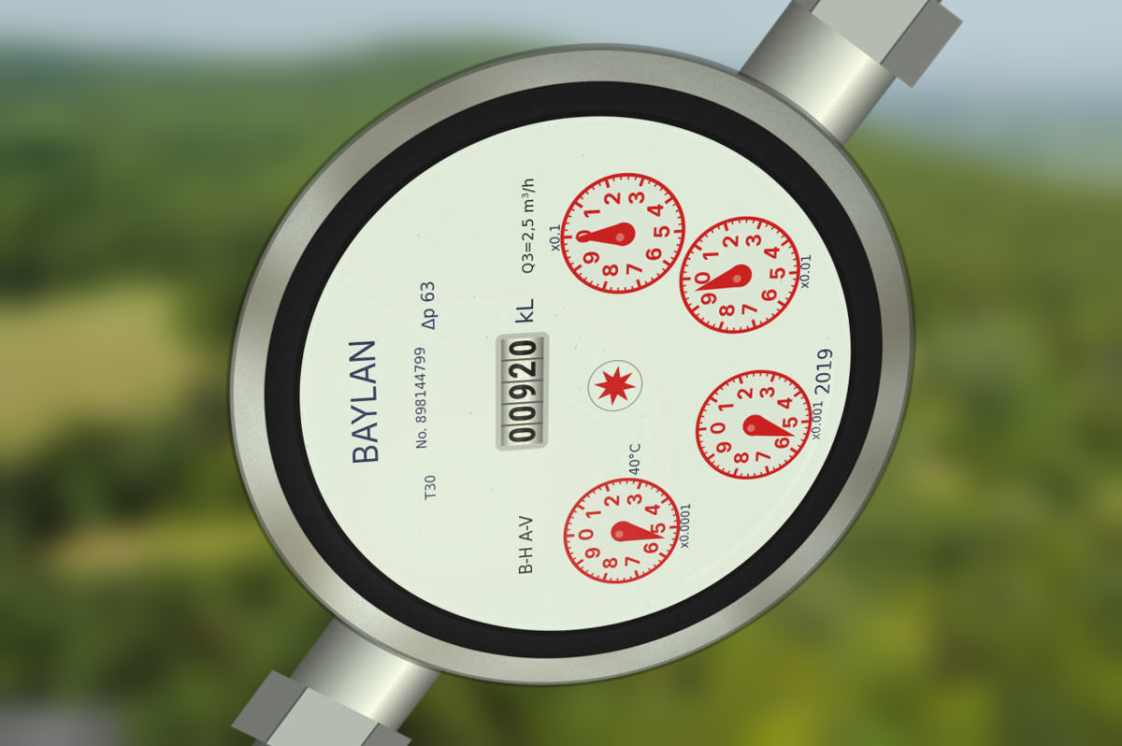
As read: 919.9955 kL
